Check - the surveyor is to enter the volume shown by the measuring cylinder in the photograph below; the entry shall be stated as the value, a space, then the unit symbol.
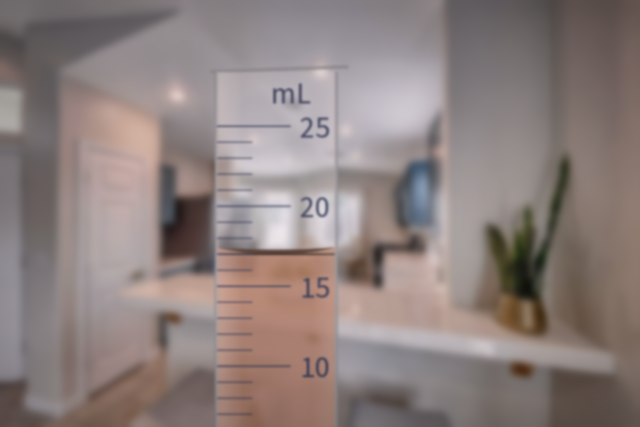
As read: 17 mL
